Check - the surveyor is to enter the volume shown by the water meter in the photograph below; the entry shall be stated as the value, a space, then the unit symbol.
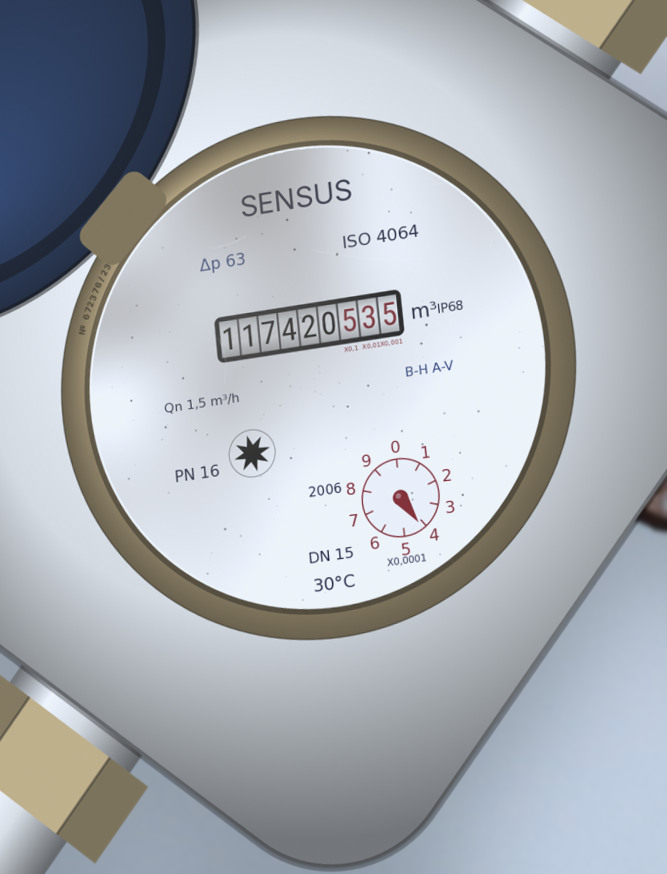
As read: 117420.5354 m³
